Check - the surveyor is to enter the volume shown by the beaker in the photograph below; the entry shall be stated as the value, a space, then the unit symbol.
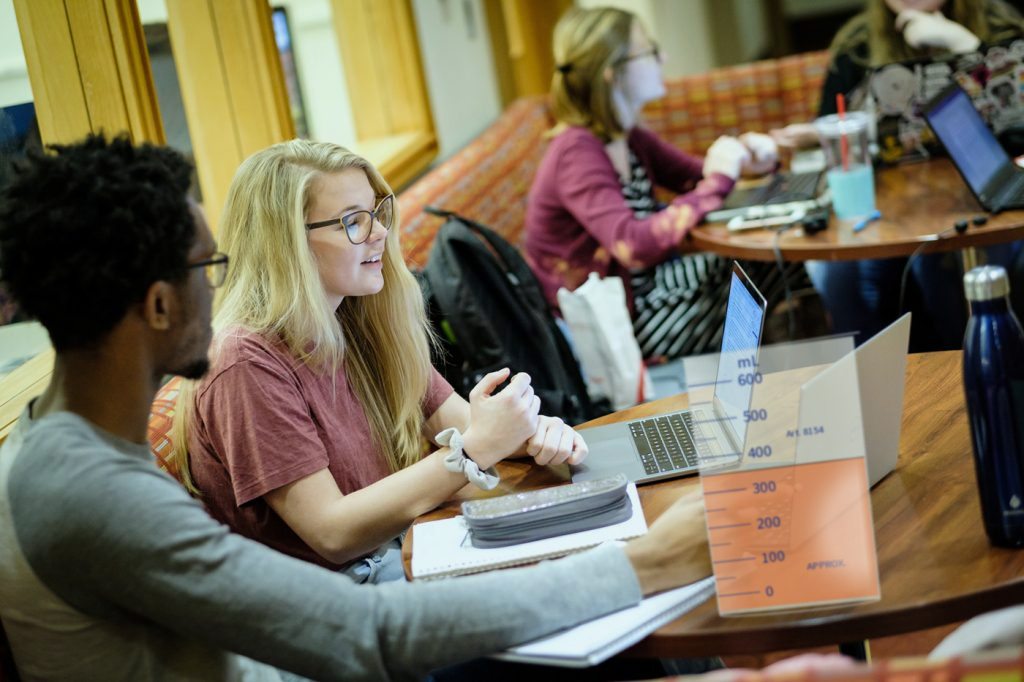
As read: 350 mL
